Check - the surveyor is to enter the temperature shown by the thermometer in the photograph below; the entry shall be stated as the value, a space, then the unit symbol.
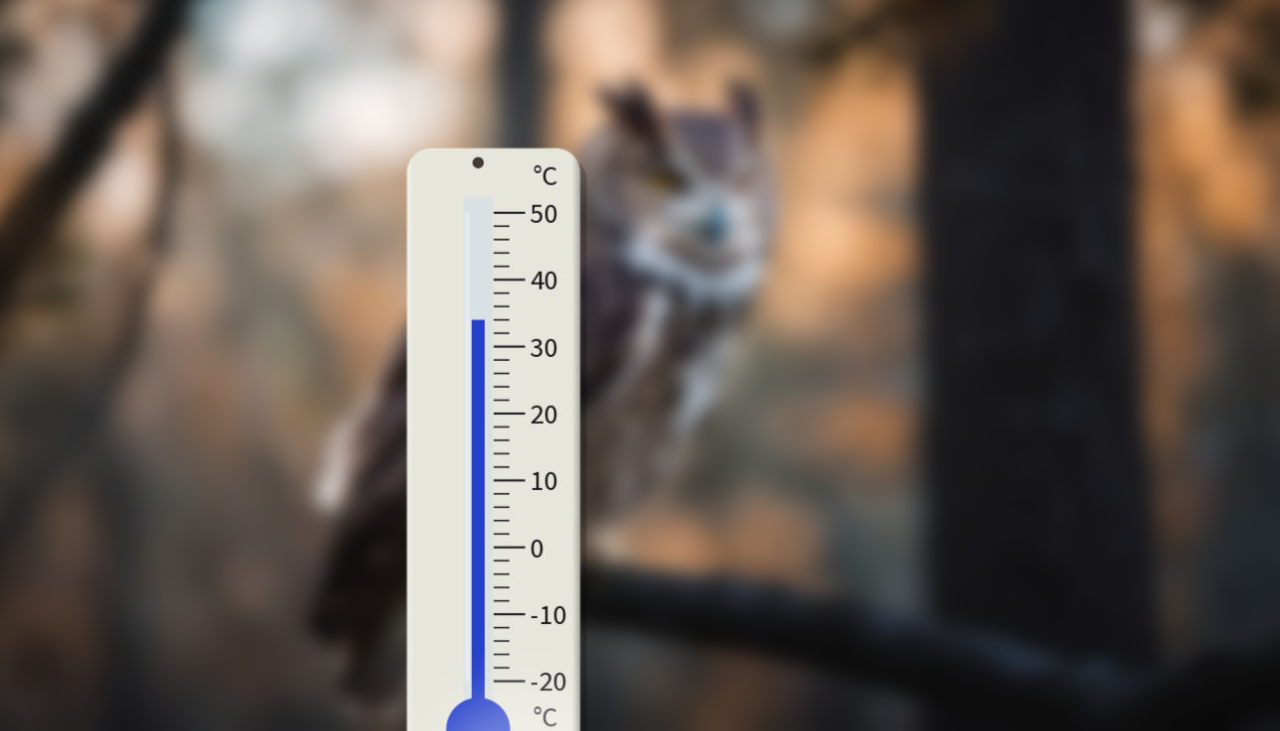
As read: 34 °C
